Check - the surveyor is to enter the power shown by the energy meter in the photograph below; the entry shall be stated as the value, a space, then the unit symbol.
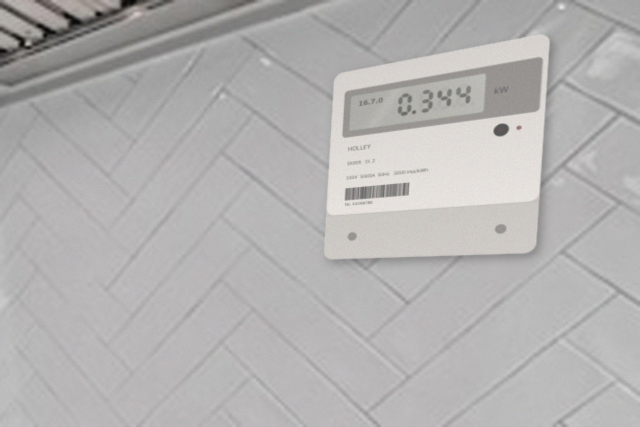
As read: 0.344 kW
